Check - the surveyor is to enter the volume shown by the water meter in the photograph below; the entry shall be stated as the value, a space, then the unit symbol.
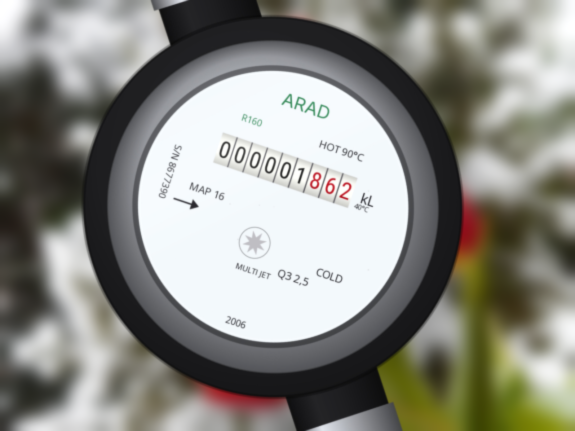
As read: 1.862 kL
